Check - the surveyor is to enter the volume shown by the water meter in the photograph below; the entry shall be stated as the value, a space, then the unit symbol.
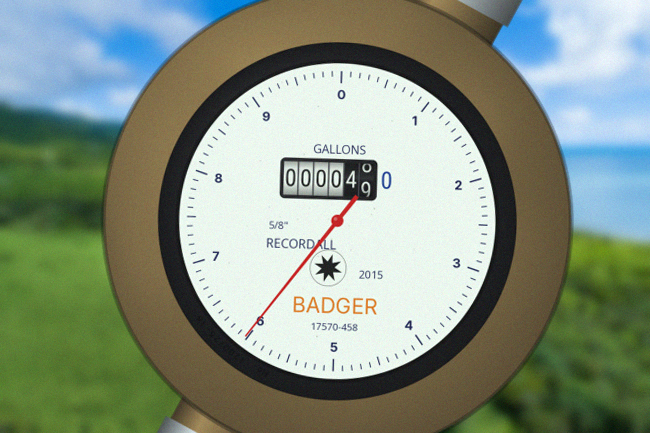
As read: 486.0 gal
